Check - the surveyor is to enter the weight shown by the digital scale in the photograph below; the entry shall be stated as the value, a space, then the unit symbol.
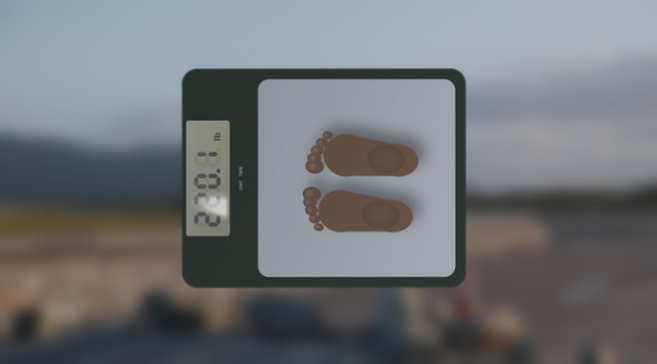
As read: 220.1 lb
